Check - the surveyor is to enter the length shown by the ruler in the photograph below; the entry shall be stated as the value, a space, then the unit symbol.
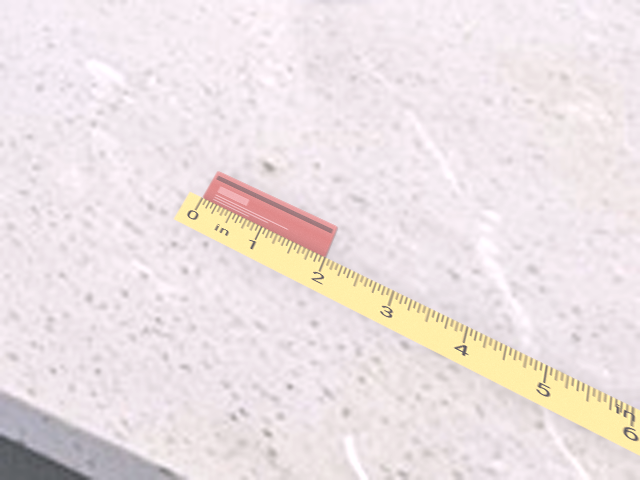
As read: 2 in
